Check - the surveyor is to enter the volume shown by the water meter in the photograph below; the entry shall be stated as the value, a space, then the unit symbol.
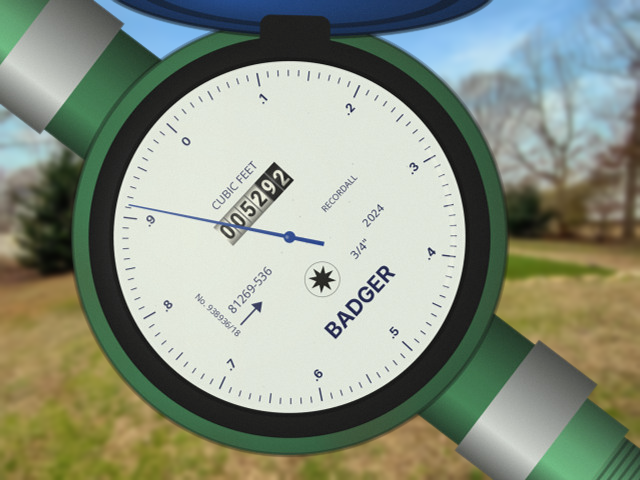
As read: 5291.91 ft³
